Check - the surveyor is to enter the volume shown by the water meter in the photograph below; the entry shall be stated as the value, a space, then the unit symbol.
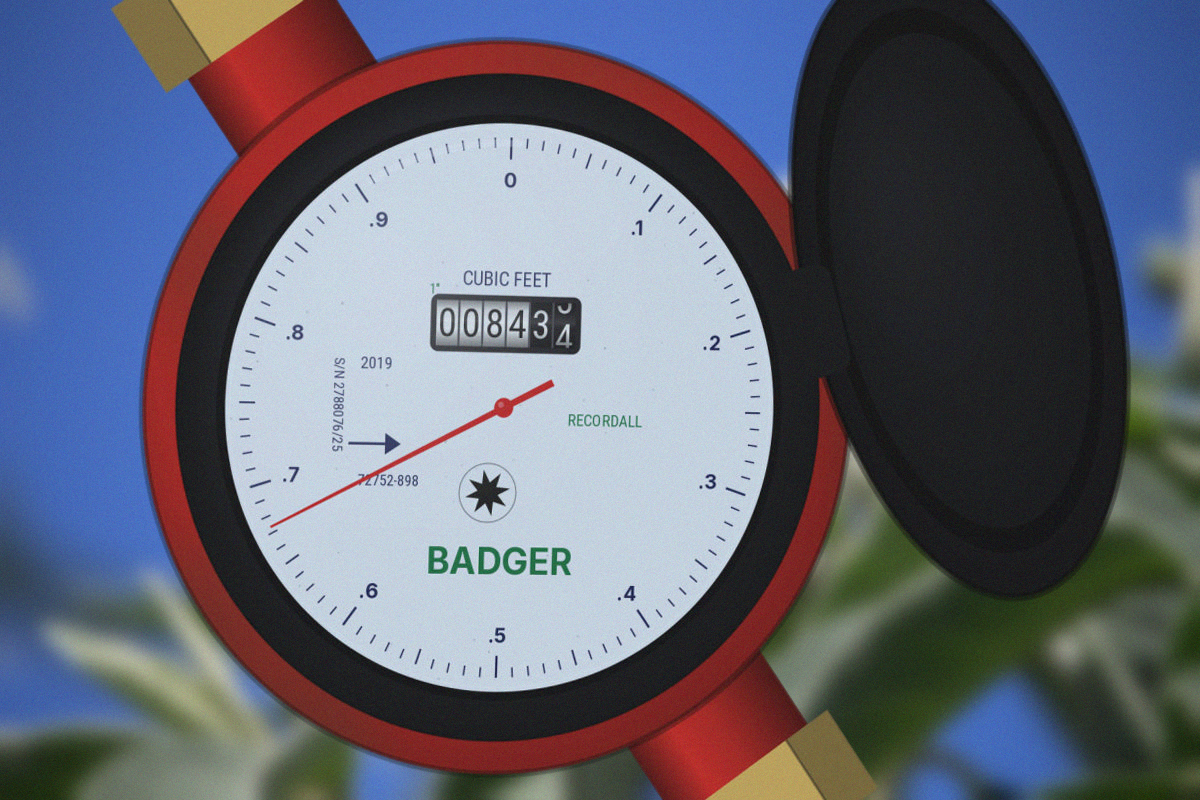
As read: 8433.67 ft³
